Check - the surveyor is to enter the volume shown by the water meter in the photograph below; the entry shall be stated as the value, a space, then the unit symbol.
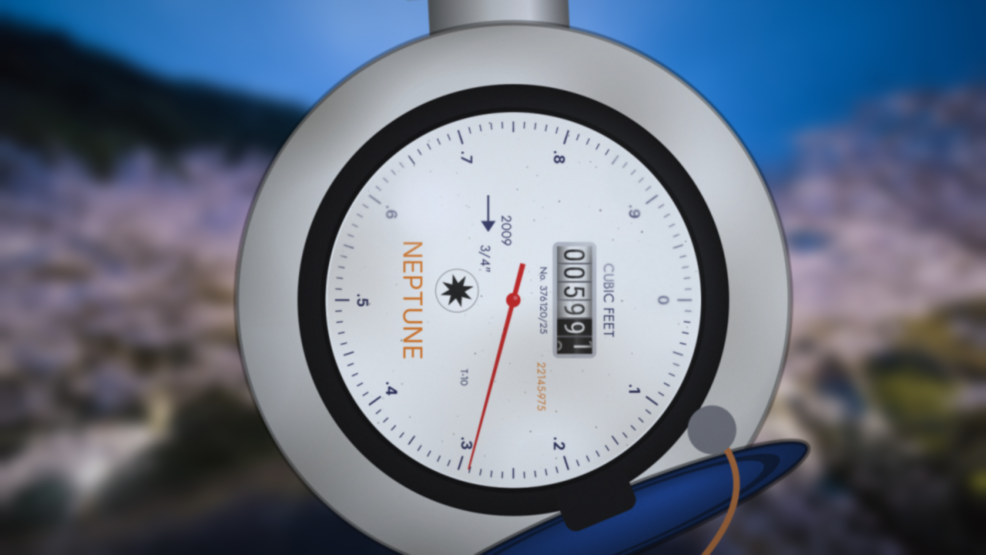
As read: 5991.29 ft³
